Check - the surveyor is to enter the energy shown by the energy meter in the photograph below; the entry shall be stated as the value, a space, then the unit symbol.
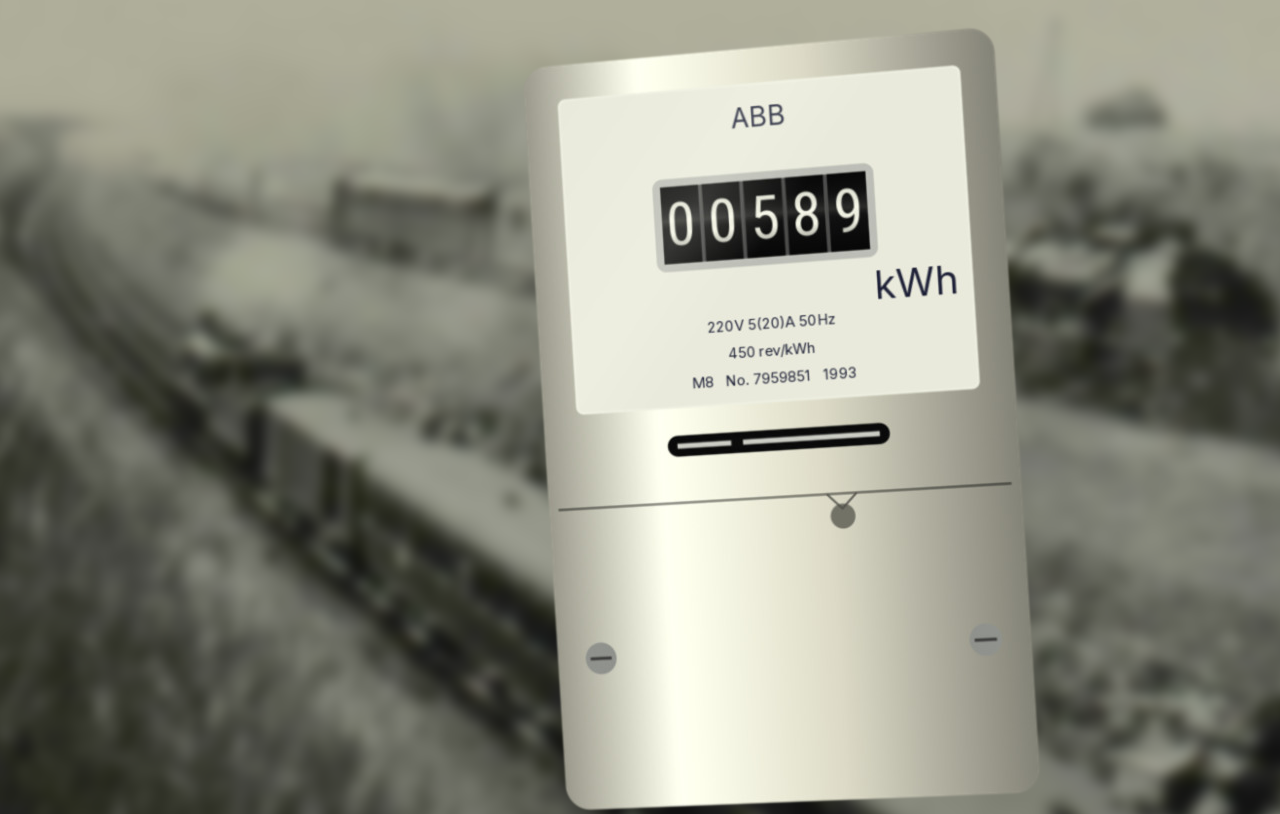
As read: 589 kWh
